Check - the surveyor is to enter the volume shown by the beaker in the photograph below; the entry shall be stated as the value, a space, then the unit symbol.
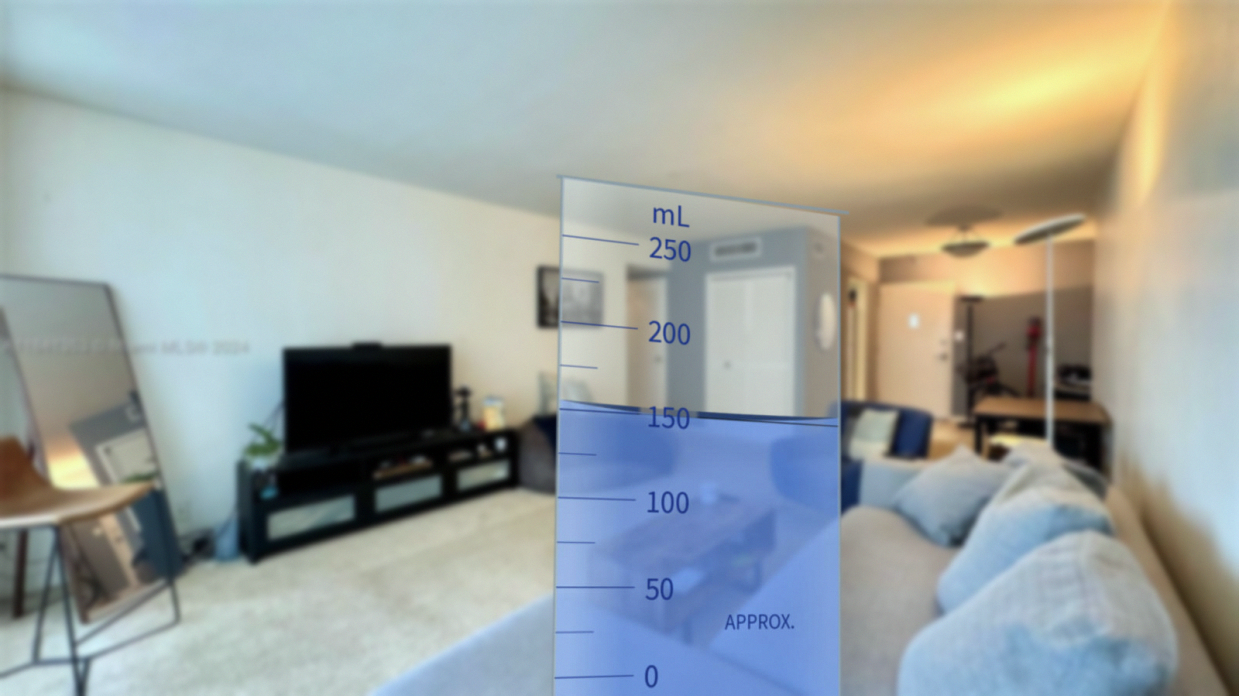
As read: 150 mL
